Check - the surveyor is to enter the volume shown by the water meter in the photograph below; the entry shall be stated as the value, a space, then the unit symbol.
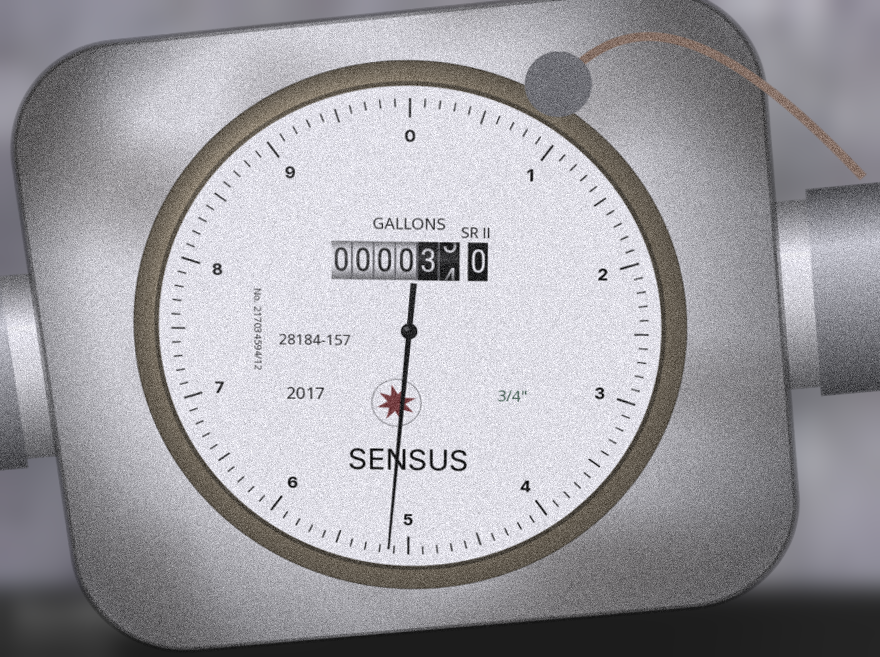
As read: 335.1 gal
